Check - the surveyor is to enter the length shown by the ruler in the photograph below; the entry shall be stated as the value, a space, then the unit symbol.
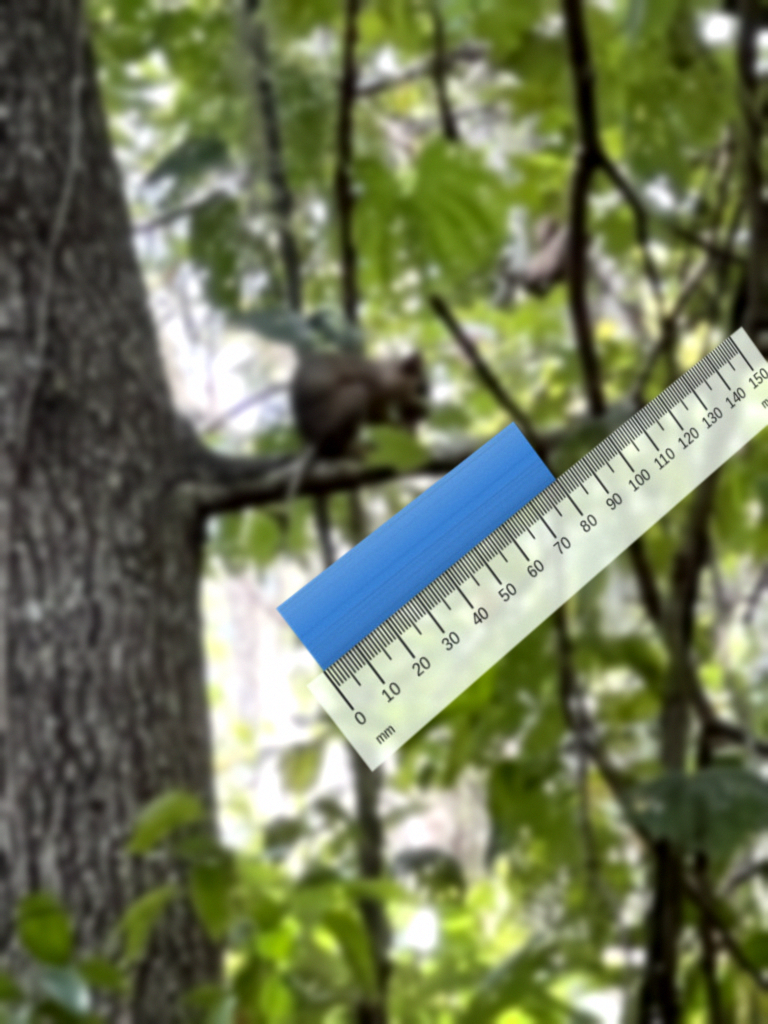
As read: 80 mm
